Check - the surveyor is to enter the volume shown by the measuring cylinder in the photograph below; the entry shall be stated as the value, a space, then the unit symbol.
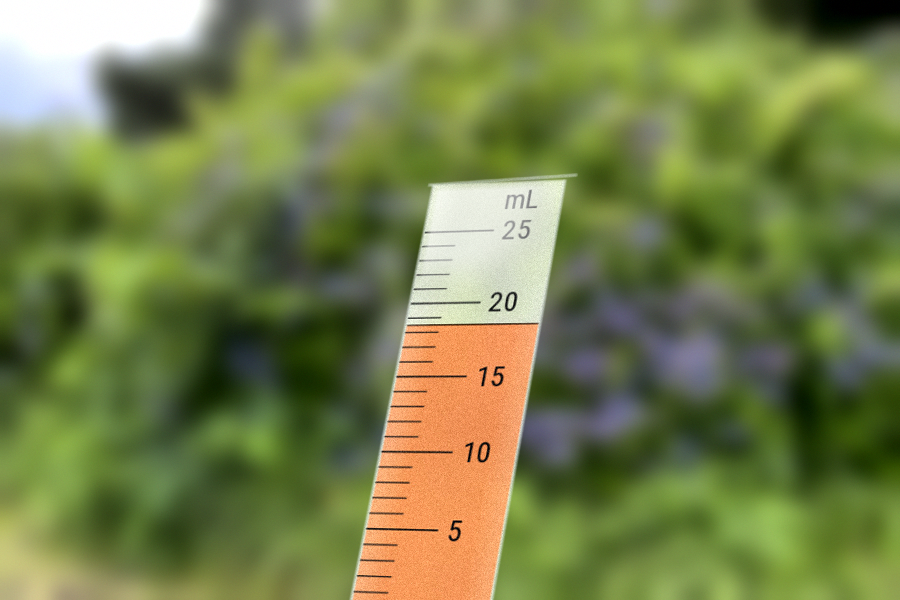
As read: 18.5 mL
